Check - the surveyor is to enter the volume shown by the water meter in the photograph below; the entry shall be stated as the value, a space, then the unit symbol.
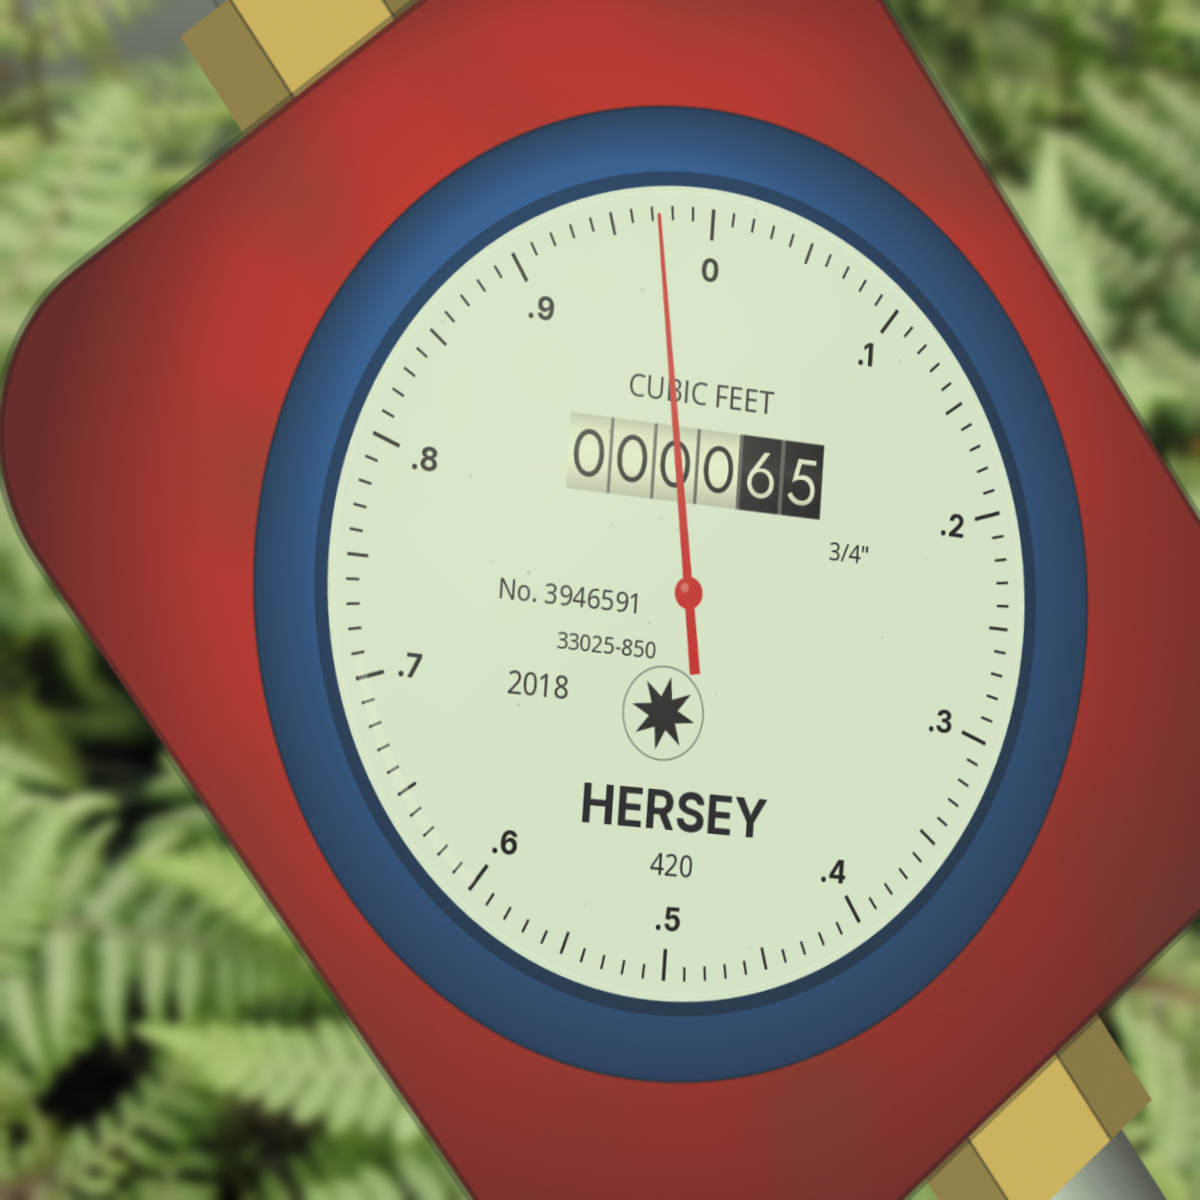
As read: 64.97 ft³
